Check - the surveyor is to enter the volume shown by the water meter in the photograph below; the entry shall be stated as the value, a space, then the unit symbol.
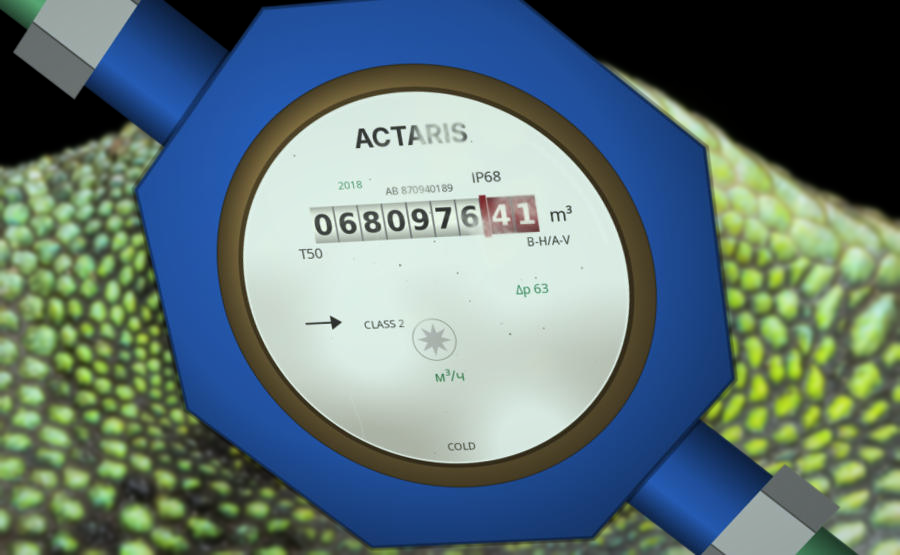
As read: 680976.41 m³
